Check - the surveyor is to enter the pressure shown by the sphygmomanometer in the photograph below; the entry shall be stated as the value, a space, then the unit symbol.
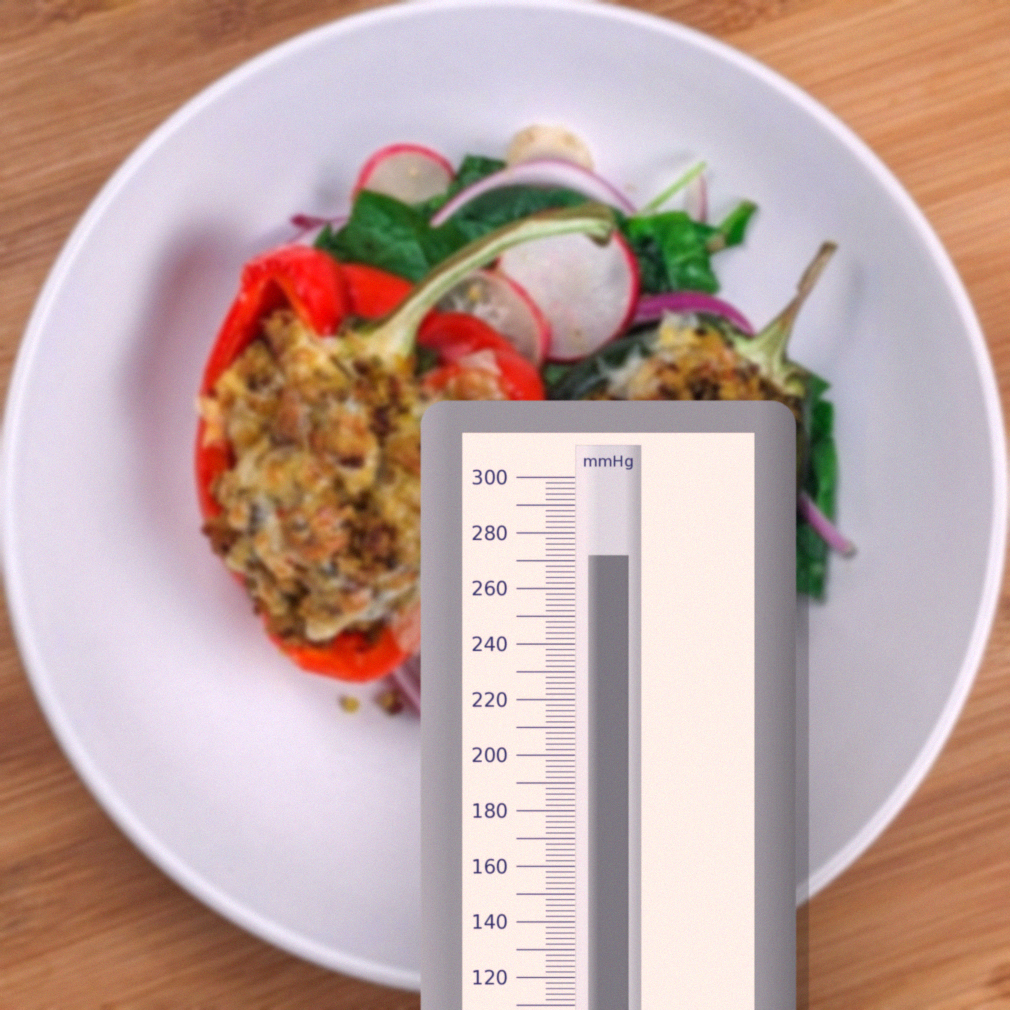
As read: 272 mmHg
